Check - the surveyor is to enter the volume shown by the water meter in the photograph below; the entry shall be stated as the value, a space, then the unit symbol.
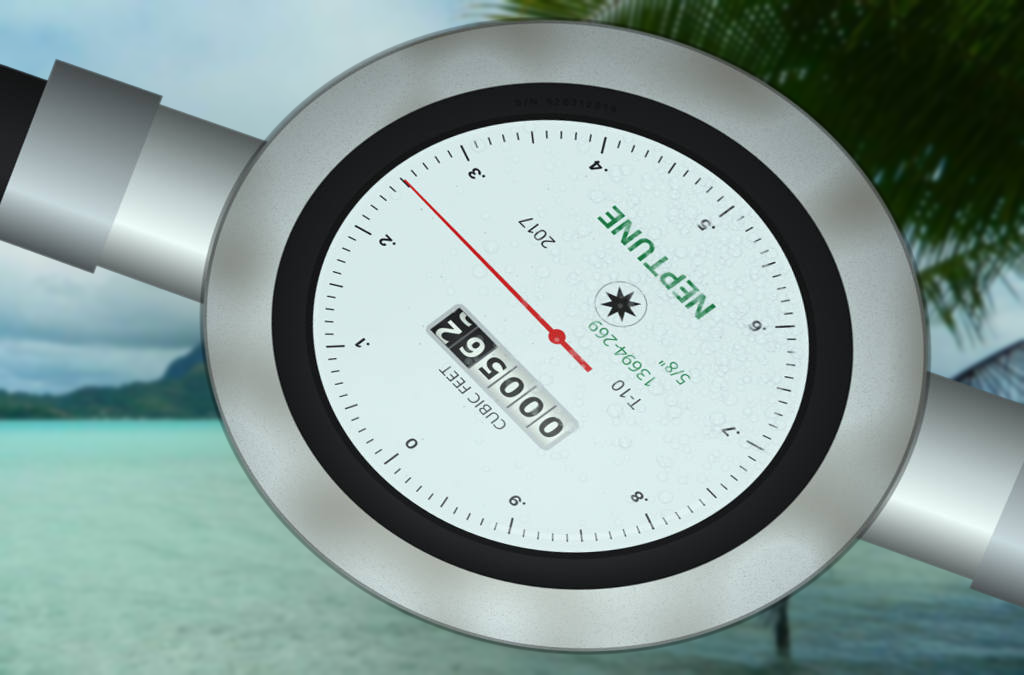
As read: 562.25 ft³
